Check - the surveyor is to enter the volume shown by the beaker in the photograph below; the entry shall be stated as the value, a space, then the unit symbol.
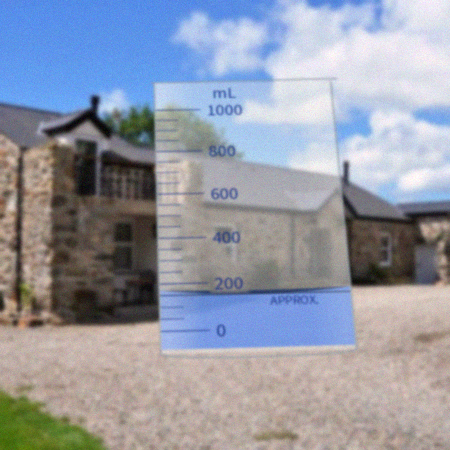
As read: 150 mL
